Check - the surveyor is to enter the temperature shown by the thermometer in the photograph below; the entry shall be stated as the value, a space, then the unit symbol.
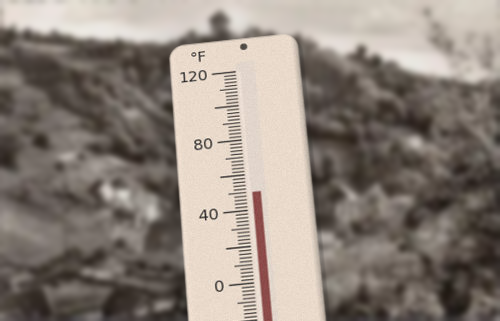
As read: 50 °F
